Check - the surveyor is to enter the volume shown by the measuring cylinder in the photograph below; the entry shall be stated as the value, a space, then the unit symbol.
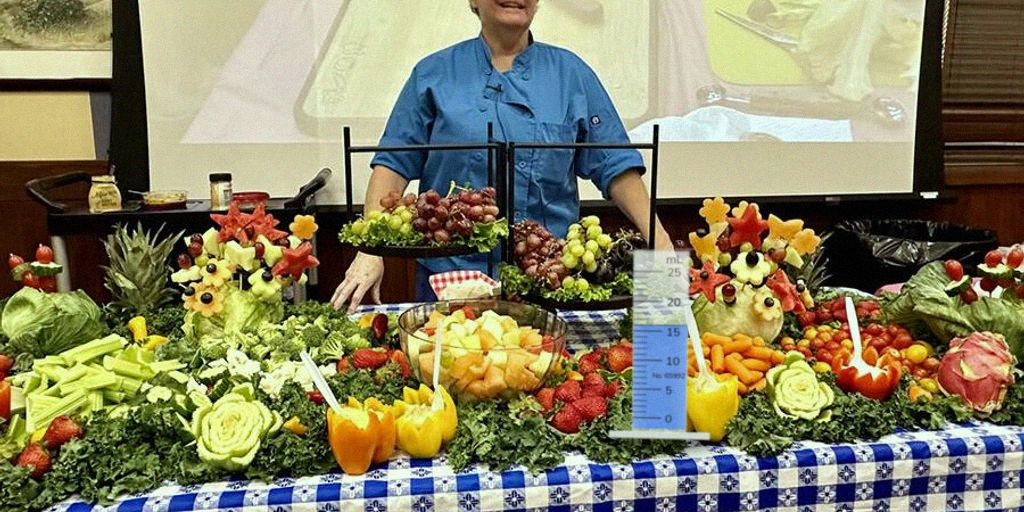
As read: 16 mL
